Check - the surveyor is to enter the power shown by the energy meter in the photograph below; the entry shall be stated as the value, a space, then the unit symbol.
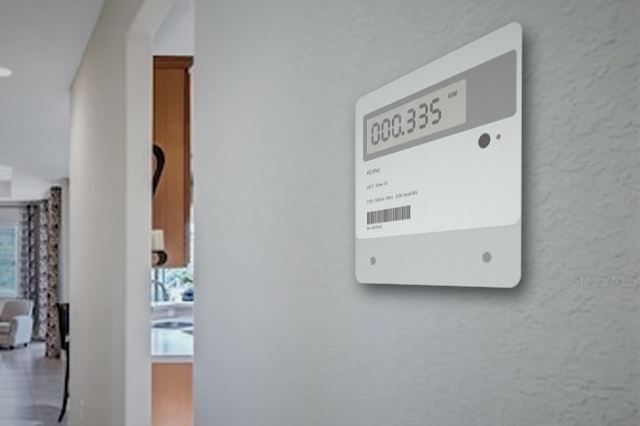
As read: 0.335 kW
